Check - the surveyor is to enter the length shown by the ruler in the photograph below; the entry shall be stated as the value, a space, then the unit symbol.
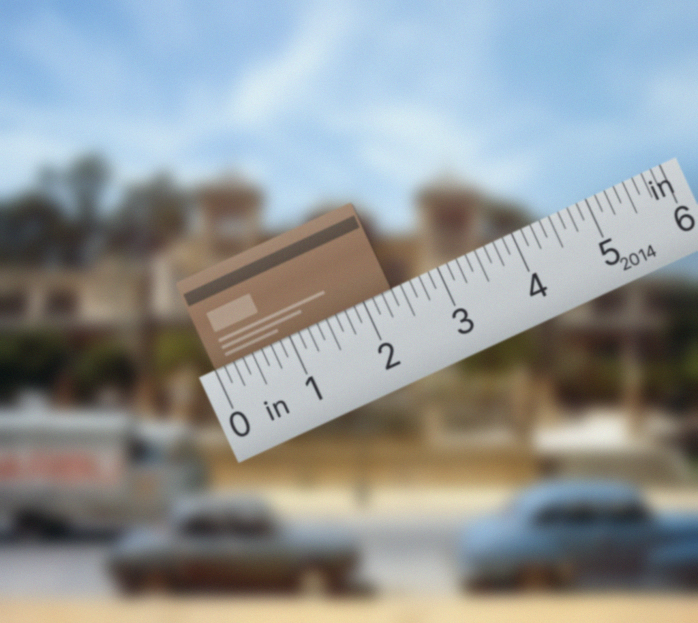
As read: 2.375 in
